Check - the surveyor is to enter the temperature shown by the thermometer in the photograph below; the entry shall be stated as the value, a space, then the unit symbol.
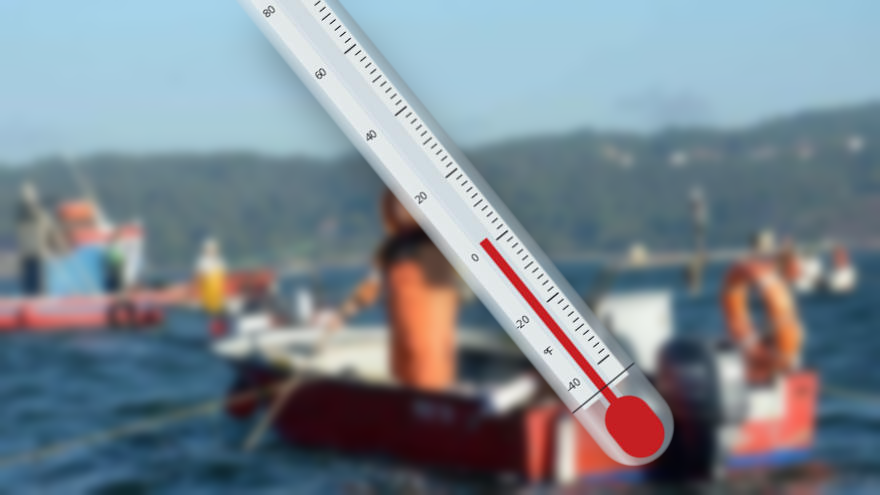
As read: 2 °F
